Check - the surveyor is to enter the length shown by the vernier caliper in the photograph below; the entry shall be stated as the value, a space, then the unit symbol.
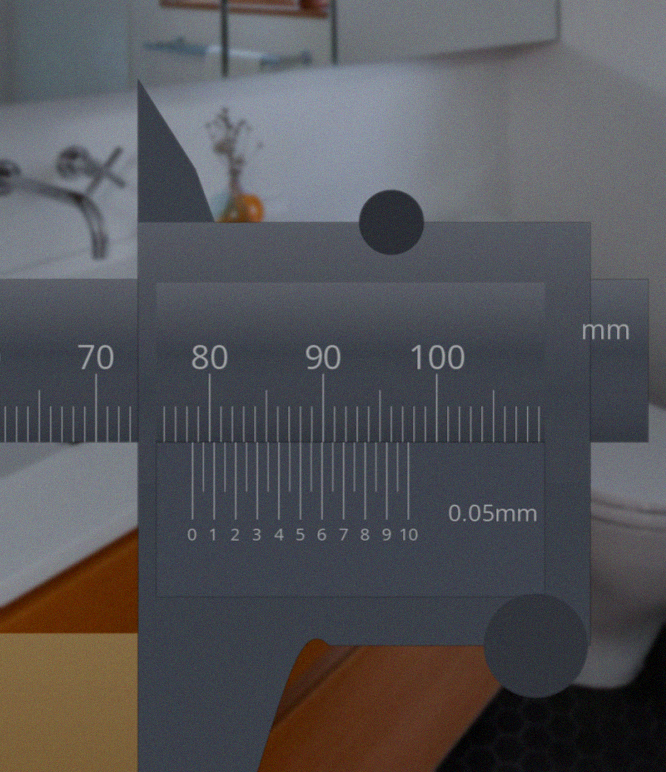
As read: 78.5 mm
